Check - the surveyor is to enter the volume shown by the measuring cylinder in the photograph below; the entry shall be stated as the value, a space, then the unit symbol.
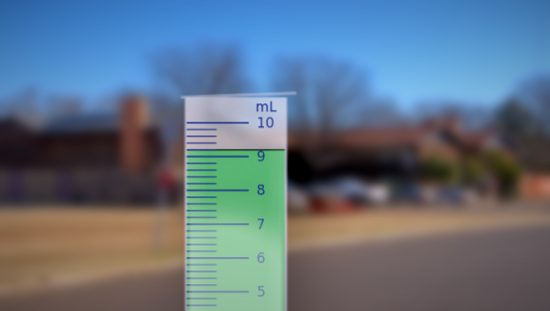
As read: 9.2 mL
